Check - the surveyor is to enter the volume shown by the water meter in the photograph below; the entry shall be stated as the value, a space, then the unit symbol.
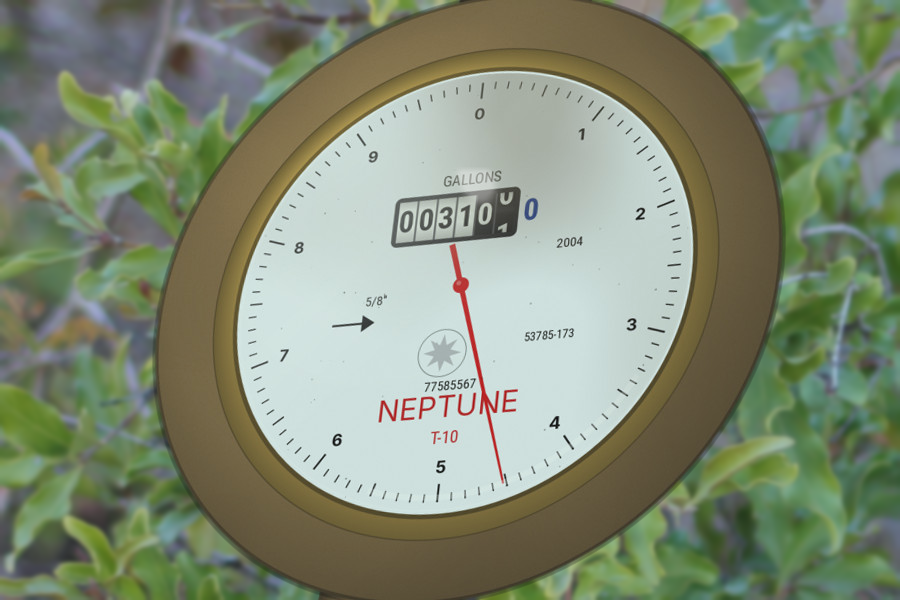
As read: 31004.5 gal
